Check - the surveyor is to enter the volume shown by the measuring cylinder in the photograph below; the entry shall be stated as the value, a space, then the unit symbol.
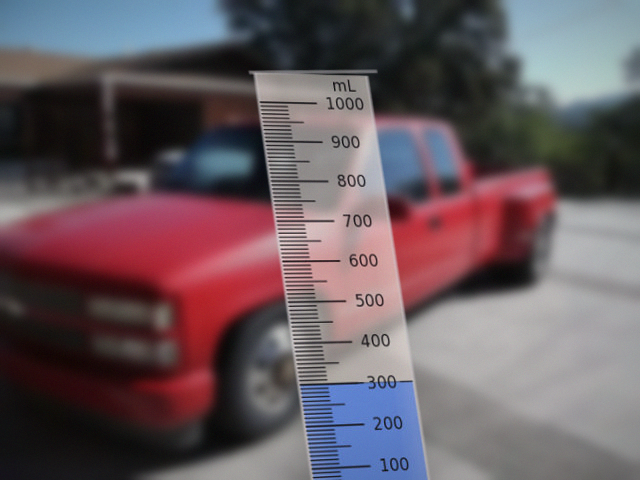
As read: 300 mL
